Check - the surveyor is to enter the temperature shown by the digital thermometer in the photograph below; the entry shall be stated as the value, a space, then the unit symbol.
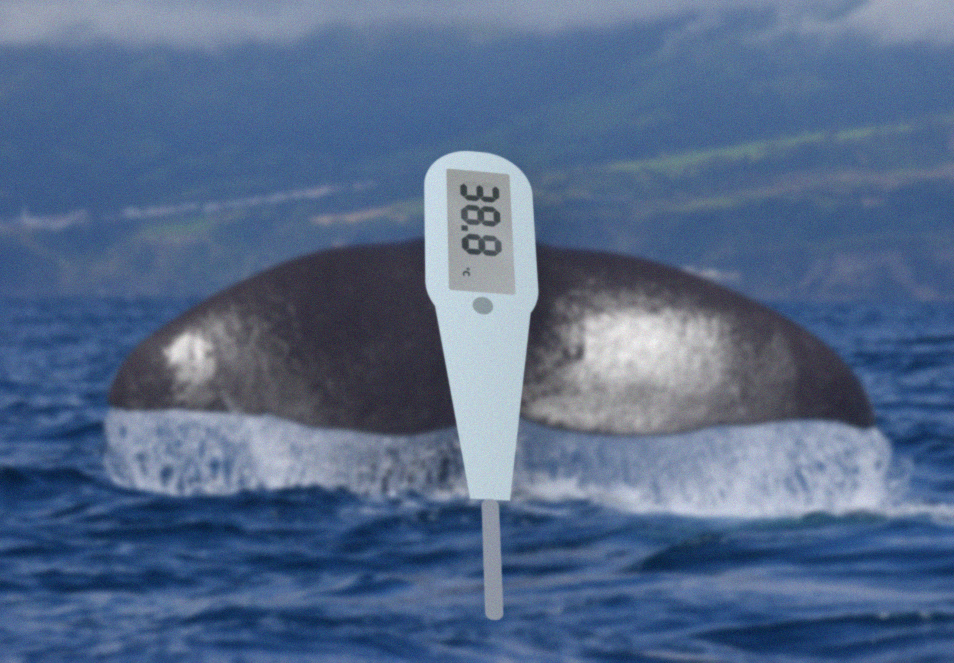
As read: 38.8 °C
